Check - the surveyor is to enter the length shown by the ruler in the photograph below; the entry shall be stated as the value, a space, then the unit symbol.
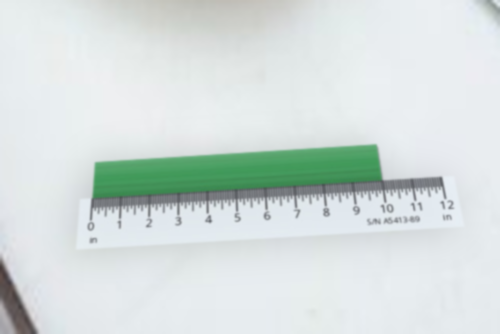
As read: 10 in
